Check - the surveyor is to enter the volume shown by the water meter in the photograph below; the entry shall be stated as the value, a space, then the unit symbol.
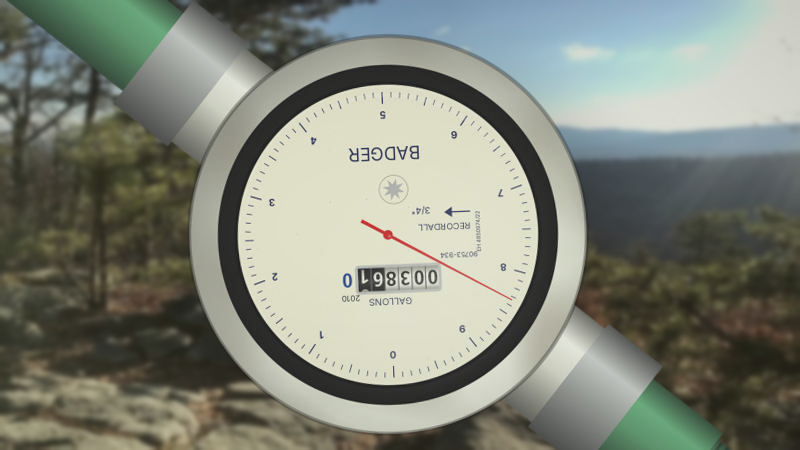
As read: 38608.3 gal
